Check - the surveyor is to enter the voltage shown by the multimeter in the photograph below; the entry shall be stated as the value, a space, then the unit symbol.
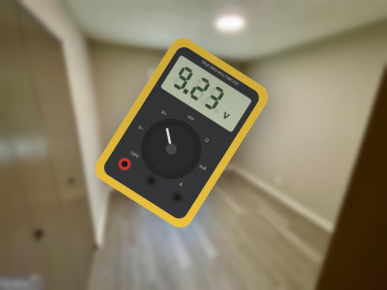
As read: 9.23 V
